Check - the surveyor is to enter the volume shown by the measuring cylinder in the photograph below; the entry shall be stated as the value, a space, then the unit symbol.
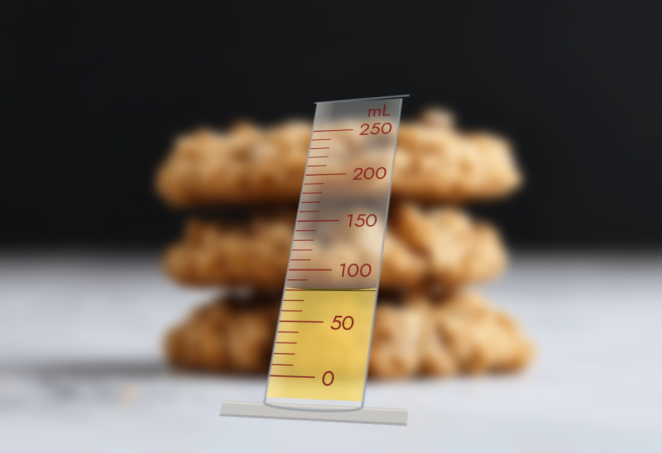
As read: 80 mL
